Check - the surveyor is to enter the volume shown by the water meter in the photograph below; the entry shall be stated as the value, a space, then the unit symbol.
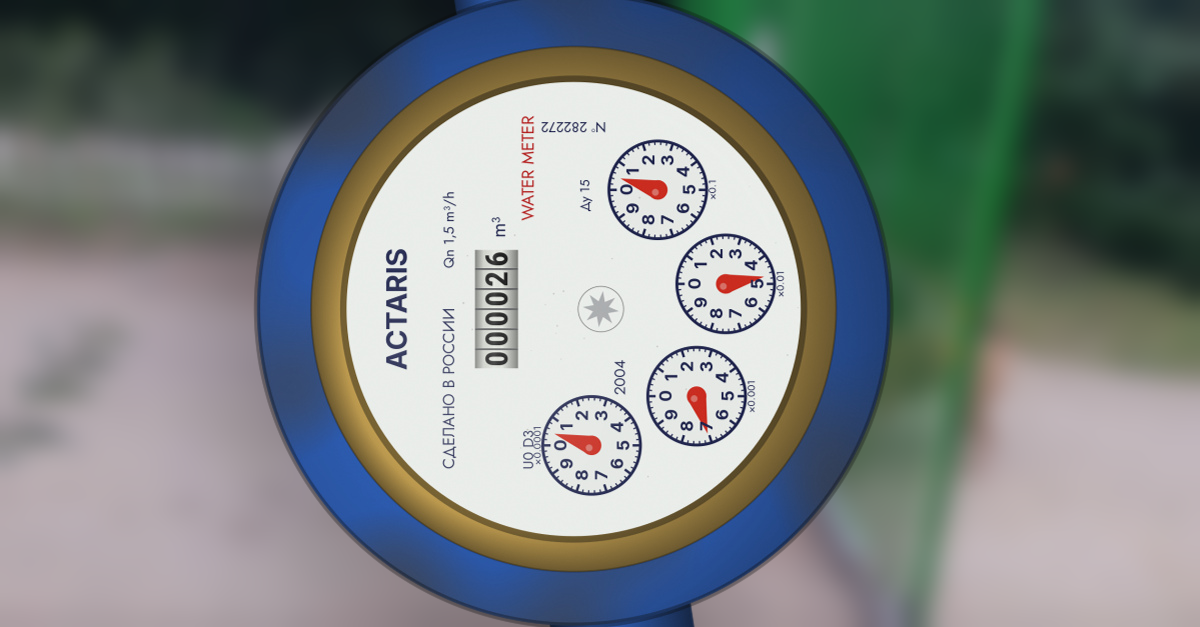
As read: 26.0470 m³
